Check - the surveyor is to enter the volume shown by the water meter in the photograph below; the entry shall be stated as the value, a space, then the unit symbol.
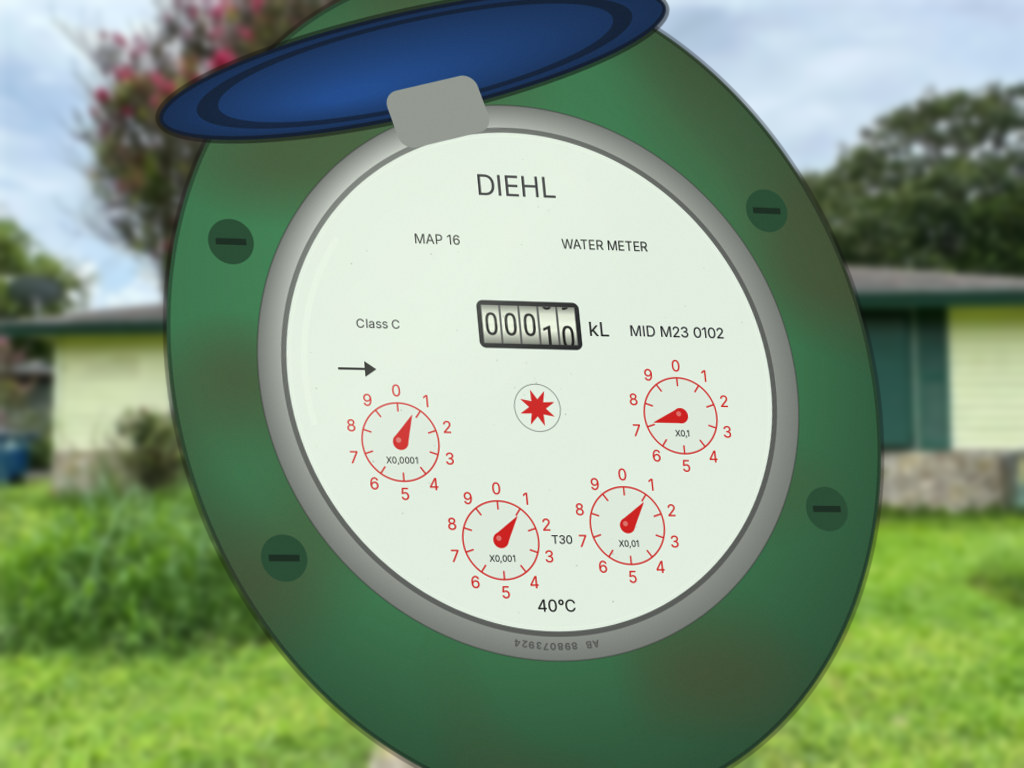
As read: 9.7110 kL
